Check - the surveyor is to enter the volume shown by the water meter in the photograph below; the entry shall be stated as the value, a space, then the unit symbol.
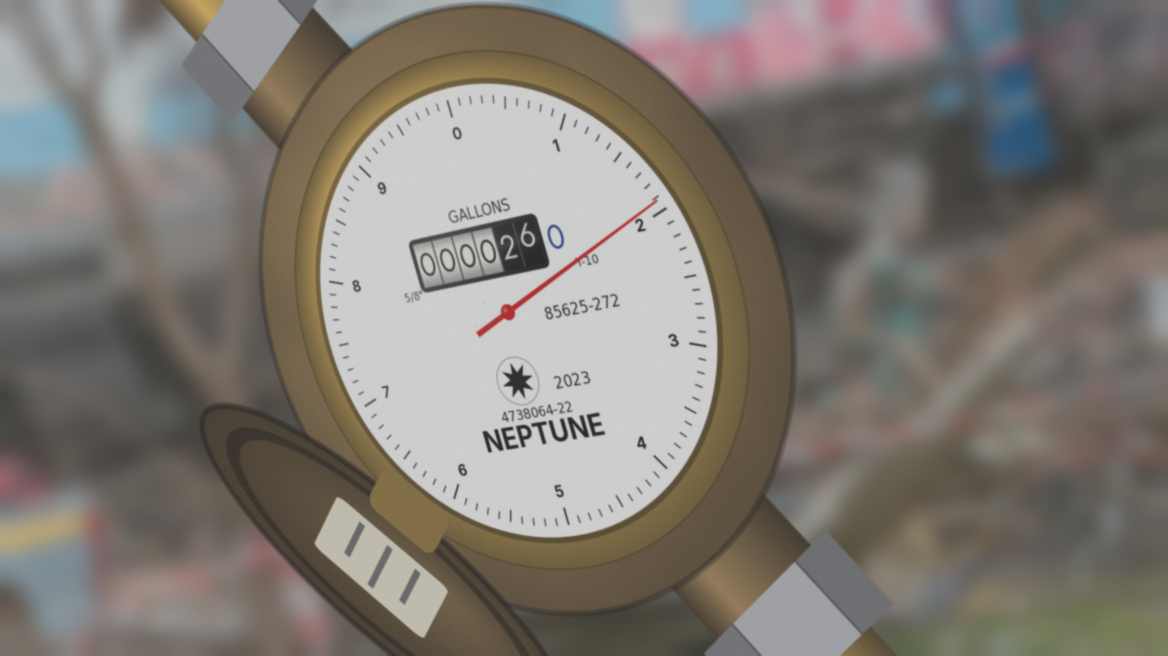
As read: 261.9 gal
